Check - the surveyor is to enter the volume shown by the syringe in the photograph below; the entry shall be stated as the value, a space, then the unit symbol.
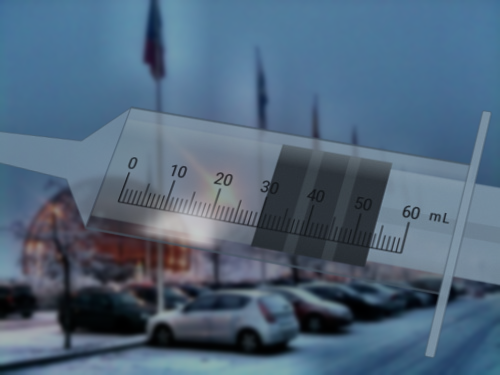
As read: 30 mL
